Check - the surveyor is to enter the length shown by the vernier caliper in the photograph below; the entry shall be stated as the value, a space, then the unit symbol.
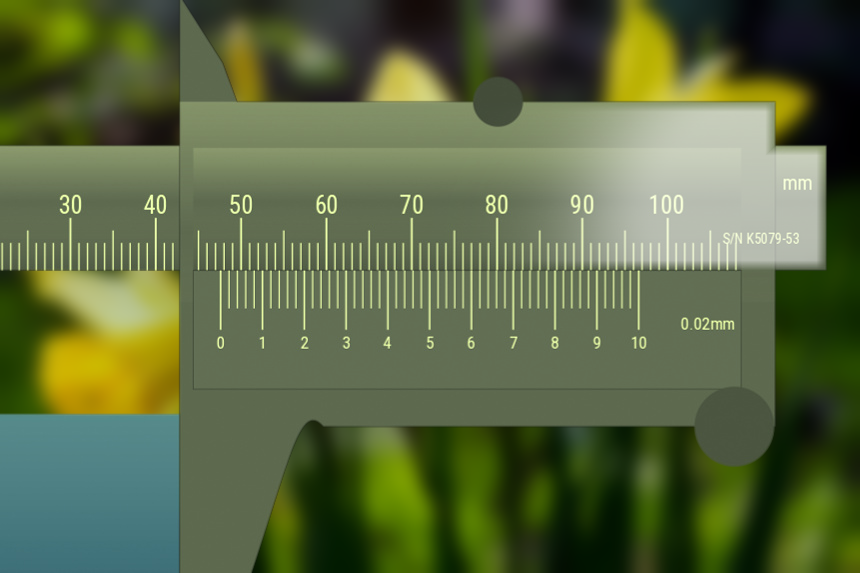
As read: 47.6 mm
